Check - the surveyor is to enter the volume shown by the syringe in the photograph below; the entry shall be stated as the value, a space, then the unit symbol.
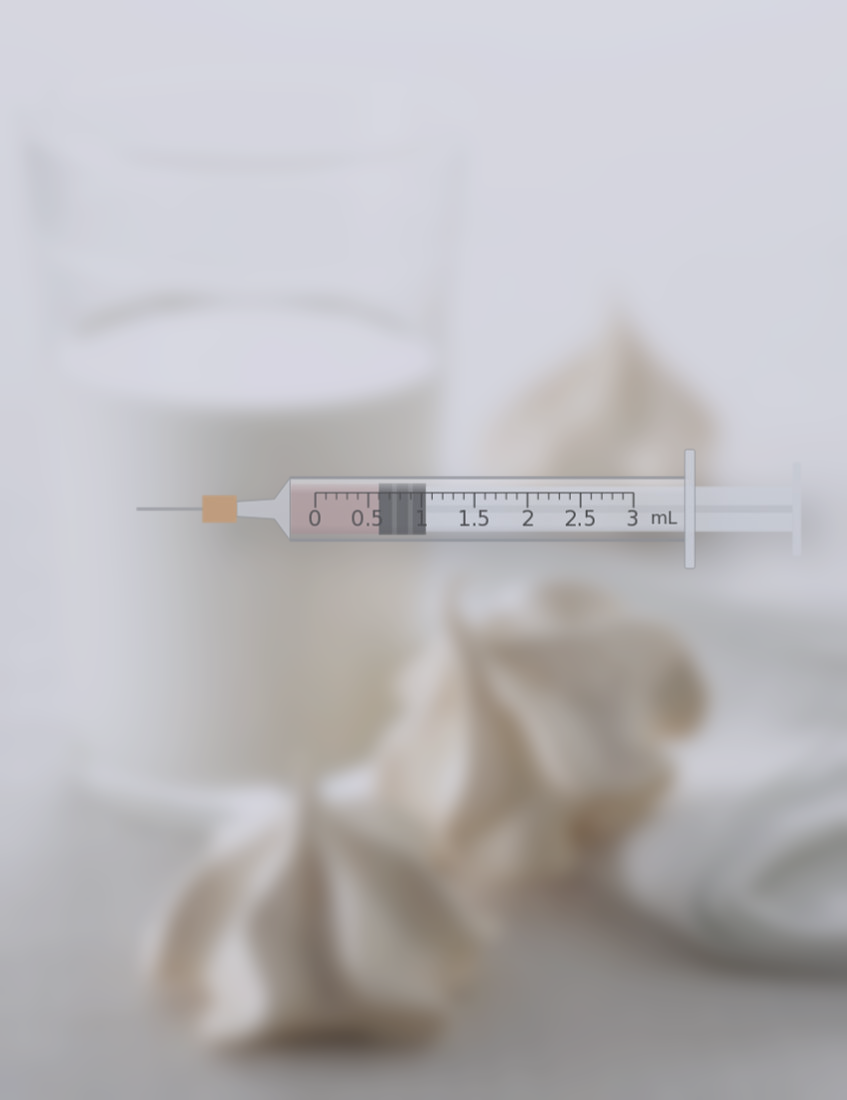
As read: 0.6 mL
